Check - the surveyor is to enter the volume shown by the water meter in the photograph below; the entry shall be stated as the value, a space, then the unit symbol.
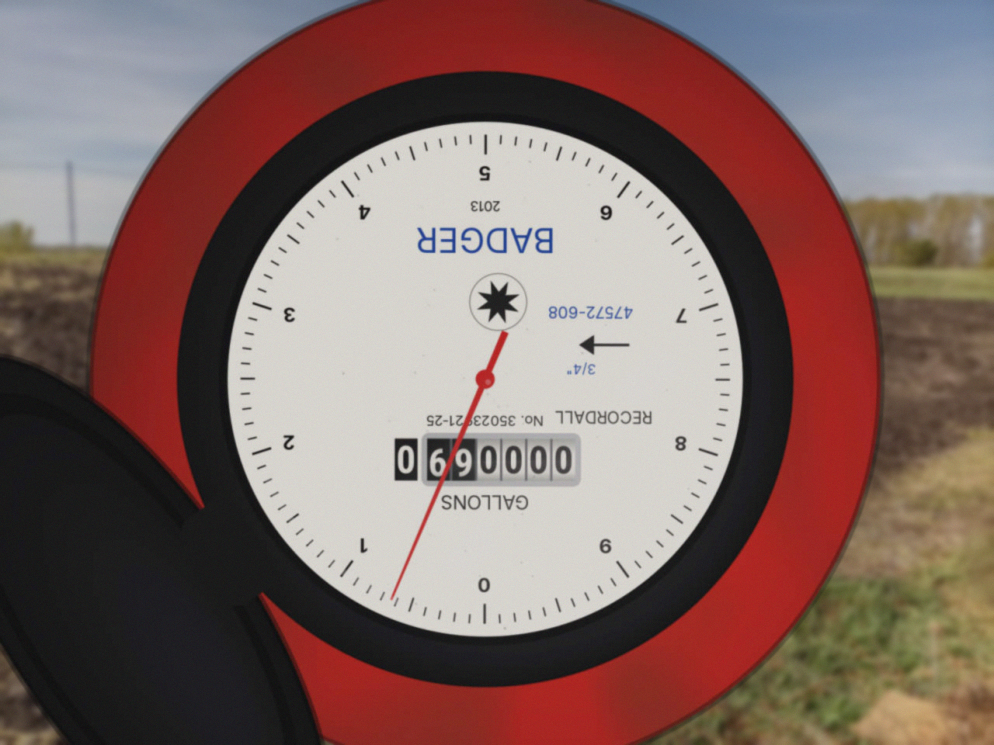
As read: 690.6 gal
